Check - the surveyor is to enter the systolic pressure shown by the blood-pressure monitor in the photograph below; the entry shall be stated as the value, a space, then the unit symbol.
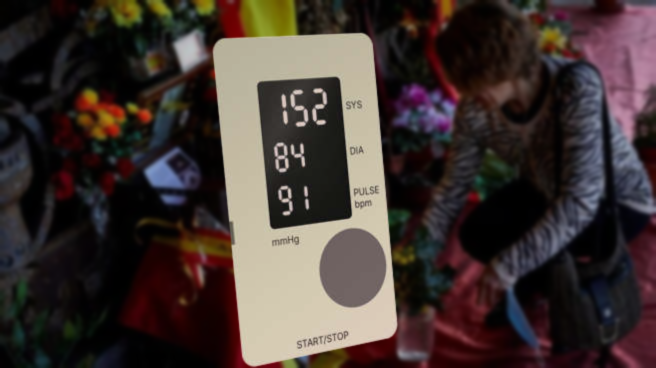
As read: 152 mmHg
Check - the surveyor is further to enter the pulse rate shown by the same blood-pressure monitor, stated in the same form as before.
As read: 91 bpm
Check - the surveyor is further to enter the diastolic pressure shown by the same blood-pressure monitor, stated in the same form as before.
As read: 84 mmHg
